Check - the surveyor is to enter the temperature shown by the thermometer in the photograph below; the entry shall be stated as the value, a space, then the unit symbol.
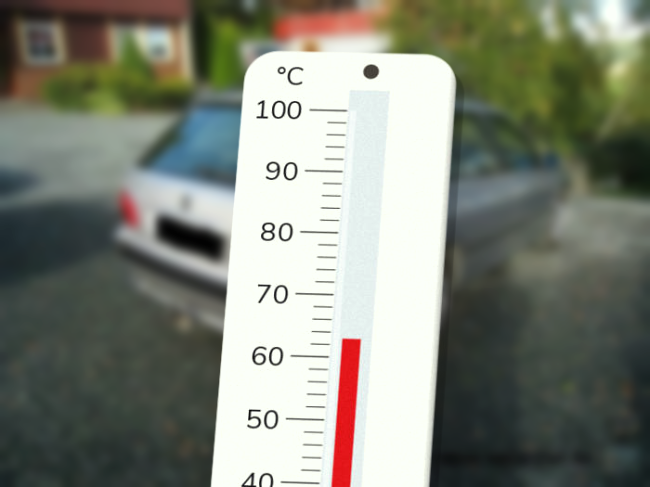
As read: 63 °C
